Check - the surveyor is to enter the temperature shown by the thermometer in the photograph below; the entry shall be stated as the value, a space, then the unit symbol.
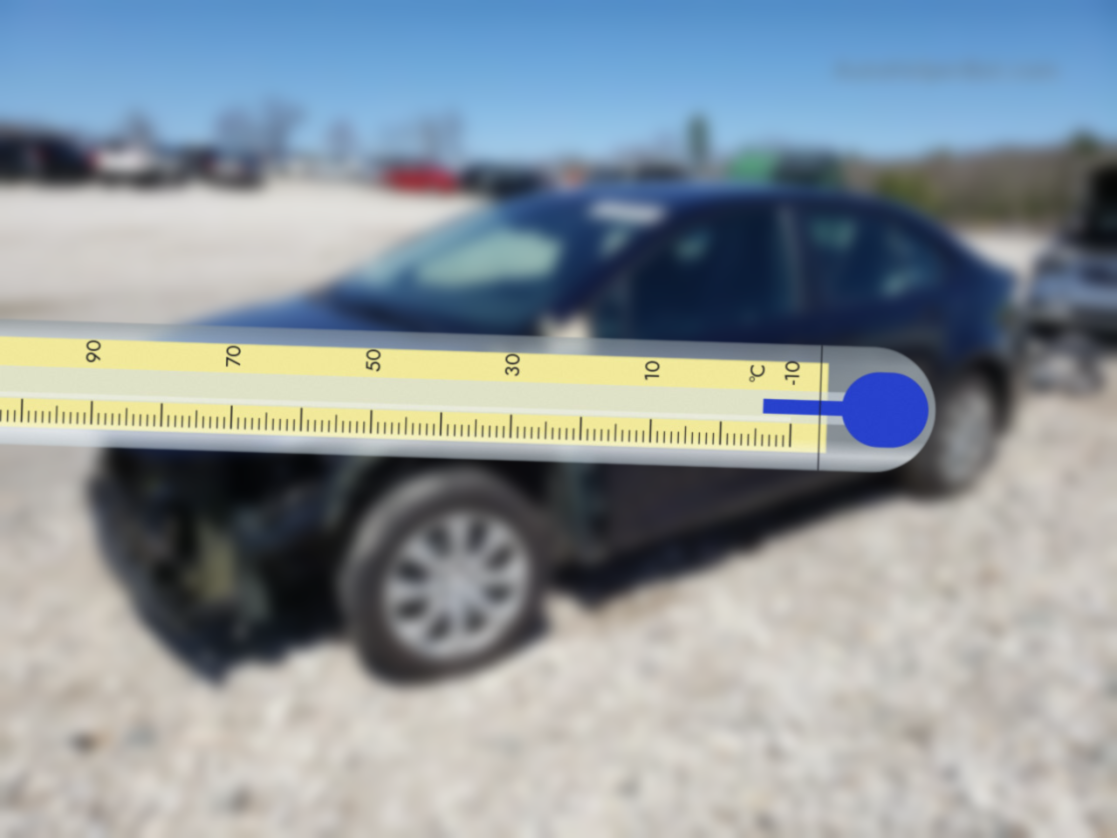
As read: -6 °C
